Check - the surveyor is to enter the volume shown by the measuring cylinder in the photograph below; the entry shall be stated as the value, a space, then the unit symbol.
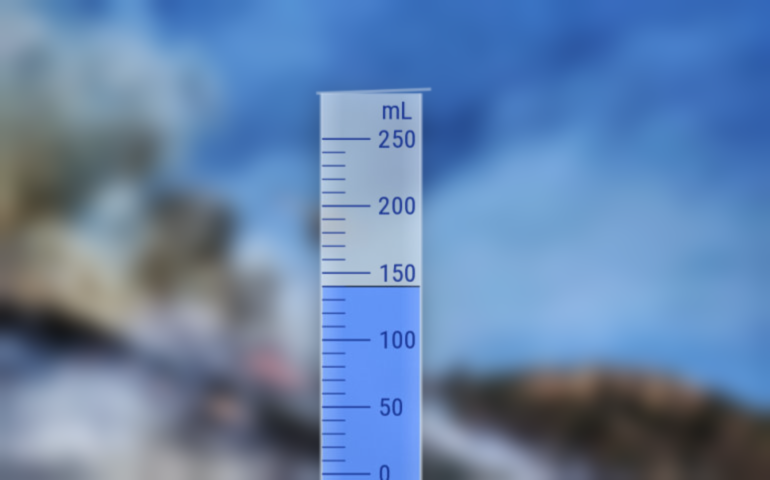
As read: 140 mL
